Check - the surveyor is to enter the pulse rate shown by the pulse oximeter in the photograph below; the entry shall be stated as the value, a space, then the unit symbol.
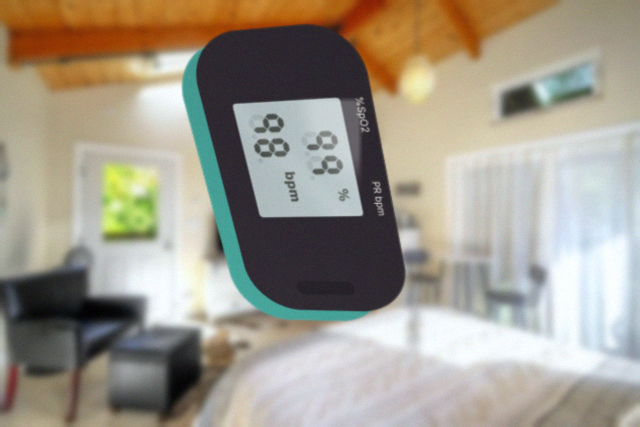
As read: 98 bpm
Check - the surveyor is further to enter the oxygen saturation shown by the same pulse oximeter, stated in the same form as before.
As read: 99 %
